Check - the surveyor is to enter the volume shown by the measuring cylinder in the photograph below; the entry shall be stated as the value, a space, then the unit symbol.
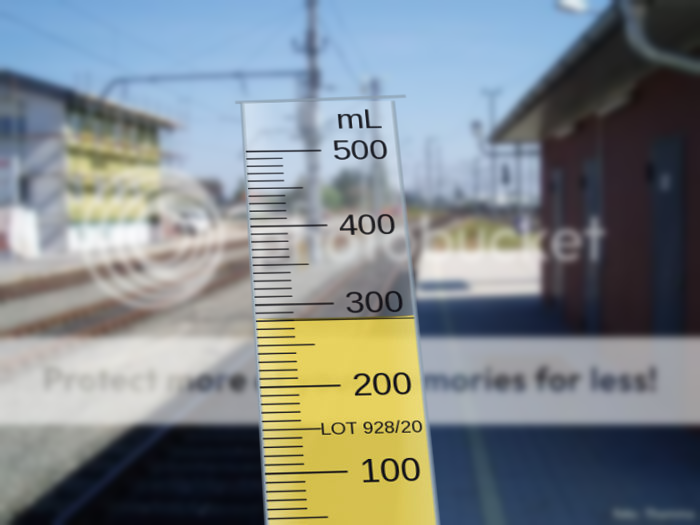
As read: 280 mL
